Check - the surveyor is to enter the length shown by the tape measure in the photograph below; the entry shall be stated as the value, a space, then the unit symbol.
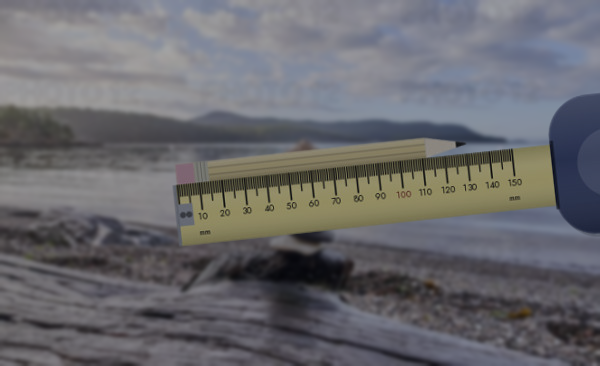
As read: 130 mm
